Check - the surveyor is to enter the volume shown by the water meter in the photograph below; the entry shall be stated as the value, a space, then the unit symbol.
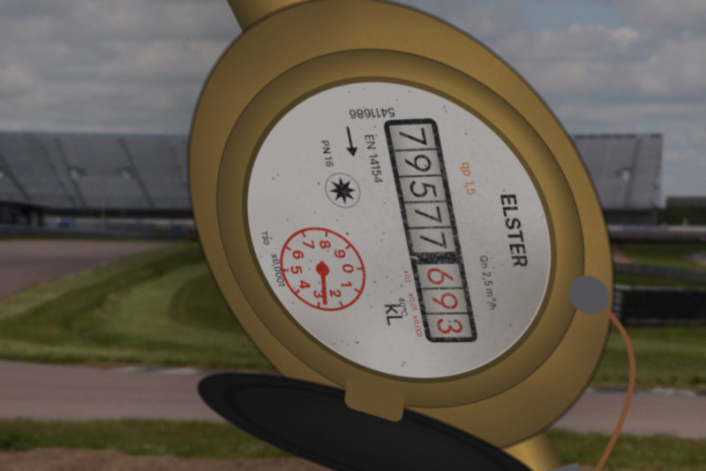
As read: 79577.6932 kL
